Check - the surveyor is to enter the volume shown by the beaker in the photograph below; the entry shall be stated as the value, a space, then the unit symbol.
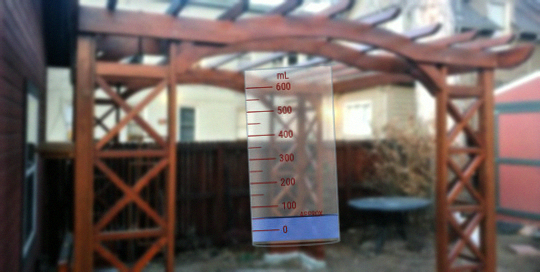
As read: 50 mL
